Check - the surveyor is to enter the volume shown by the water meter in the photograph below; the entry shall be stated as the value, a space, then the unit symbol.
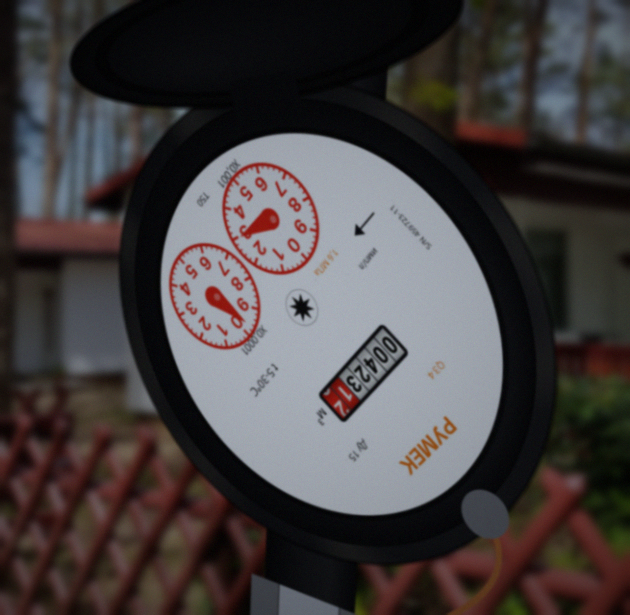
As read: 423.1229 m³
